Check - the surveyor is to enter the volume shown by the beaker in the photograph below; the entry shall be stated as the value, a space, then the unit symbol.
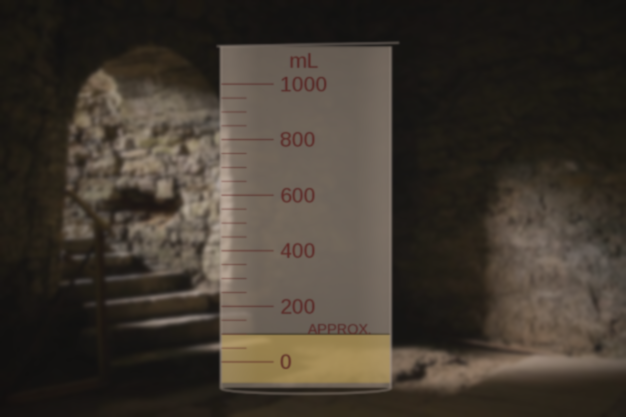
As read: 100 mL
